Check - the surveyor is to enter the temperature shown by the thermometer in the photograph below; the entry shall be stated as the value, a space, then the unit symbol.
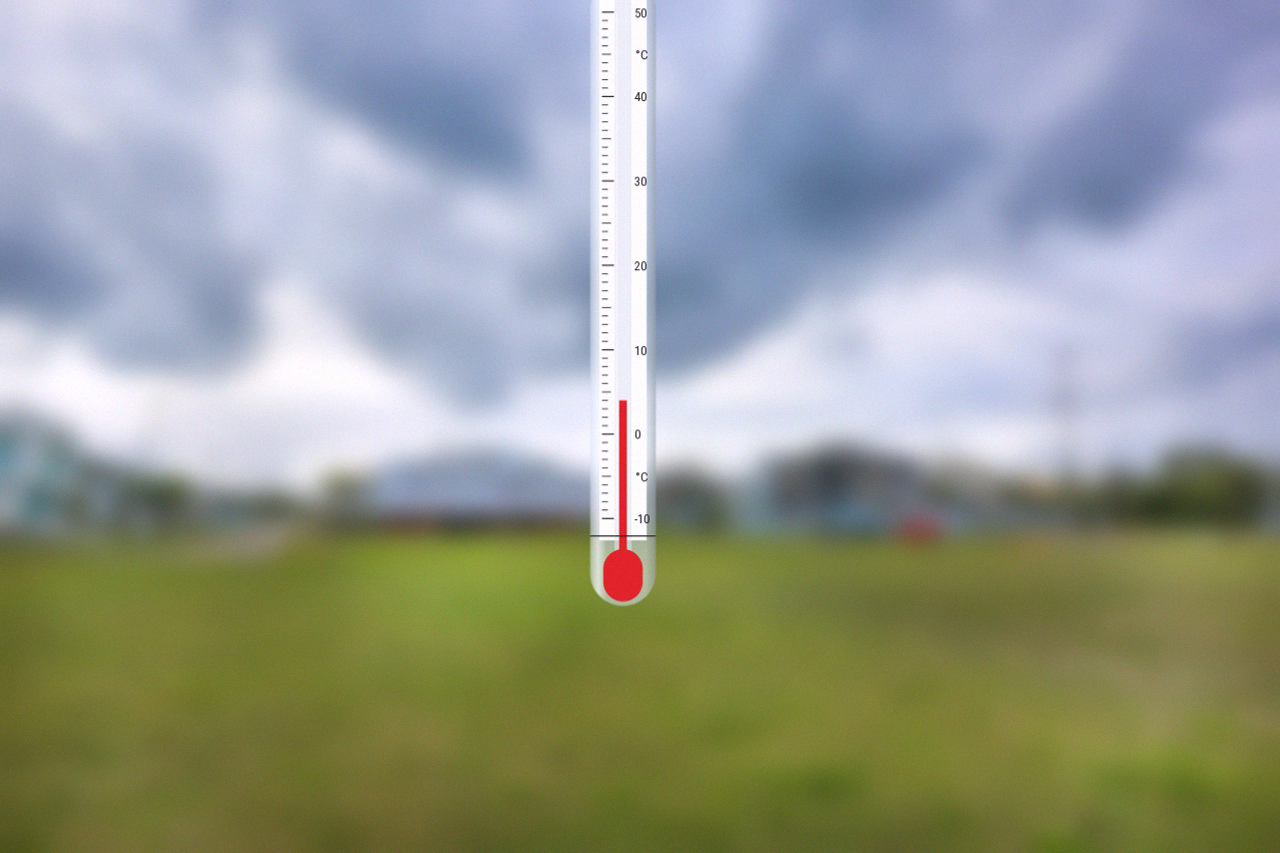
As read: 4 °C
